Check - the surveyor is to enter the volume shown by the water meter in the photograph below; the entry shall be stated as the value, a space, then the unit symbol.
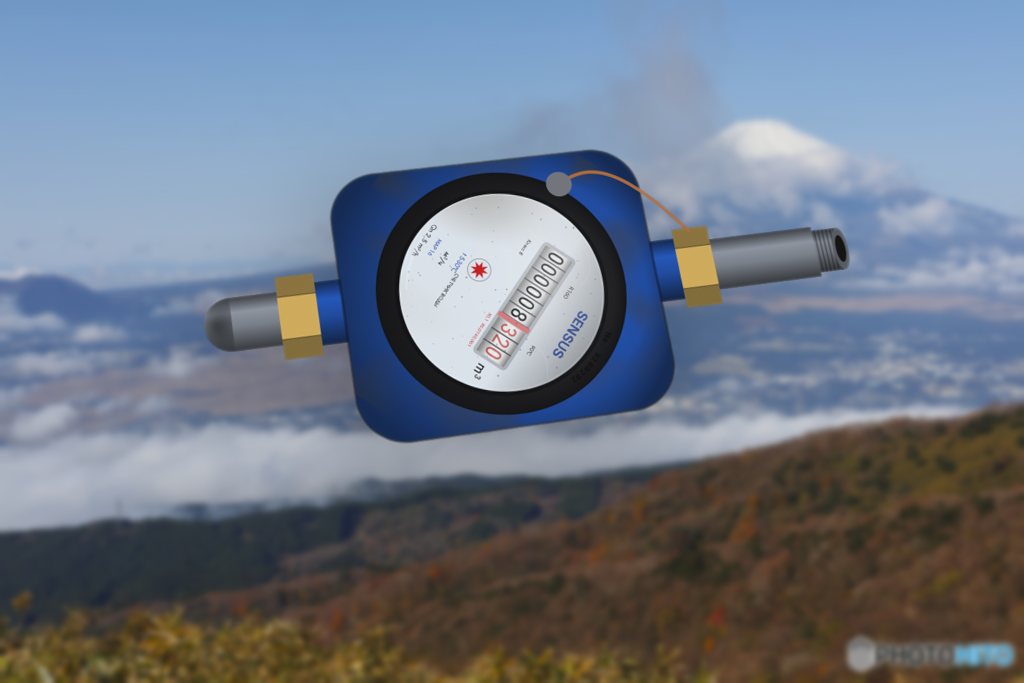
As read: 8.320 m³
